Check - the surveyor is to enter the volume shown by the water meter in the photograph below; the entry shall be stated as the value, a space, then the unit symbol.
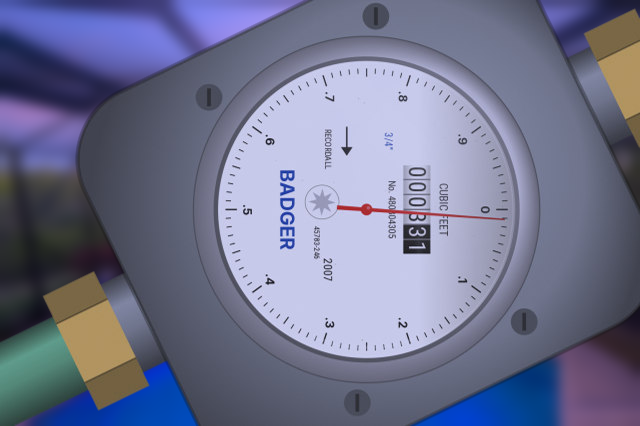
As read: 331.01 ft³
